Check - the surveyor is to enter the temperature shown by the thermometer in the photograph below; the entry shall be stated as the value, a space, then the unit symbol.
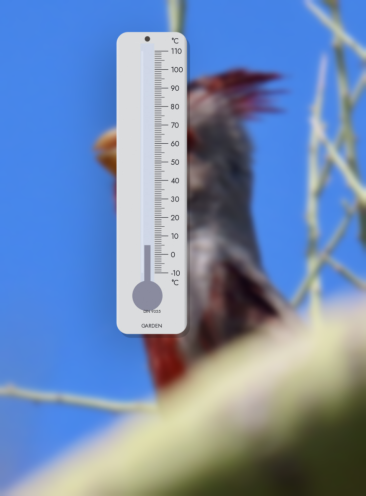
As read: 5 °C
